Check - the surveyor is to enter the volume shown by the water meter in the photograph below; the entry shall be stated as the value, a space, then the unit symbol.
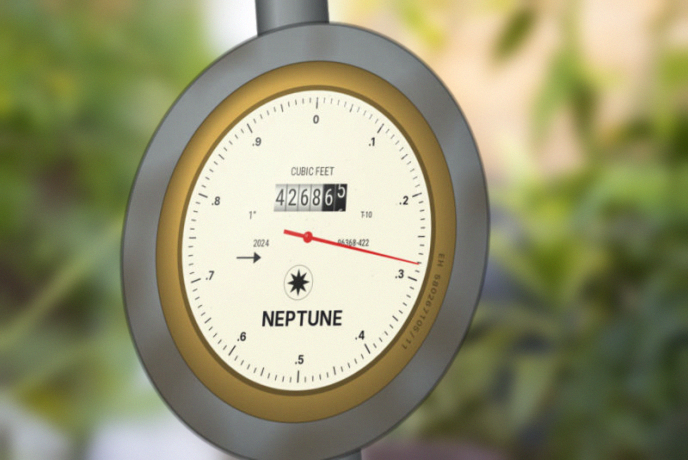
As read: 426865.28 ft³
